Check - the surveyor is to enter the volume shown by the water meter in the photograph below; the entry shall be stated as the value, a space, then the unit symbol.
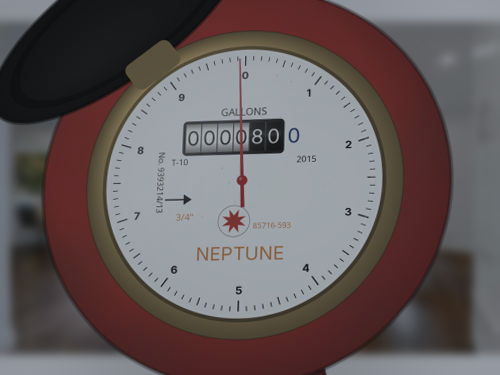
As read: 799.9 gal
